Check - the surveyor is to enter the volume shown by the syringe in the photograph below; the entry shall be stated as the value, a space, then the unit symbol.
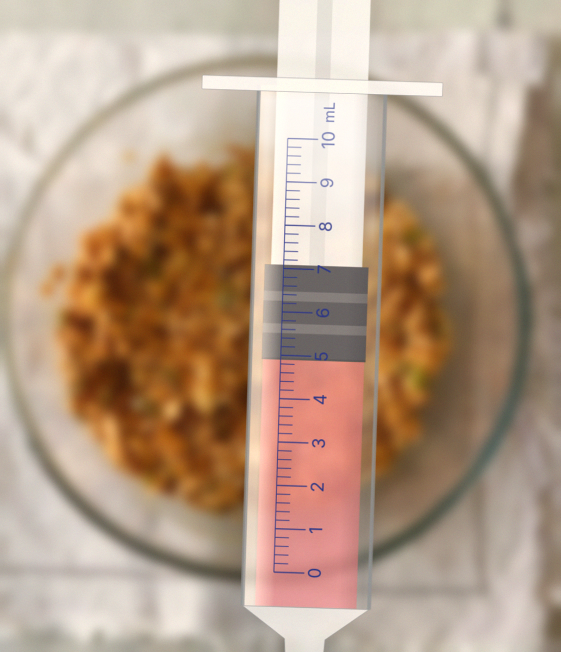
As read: 4.9 mL
